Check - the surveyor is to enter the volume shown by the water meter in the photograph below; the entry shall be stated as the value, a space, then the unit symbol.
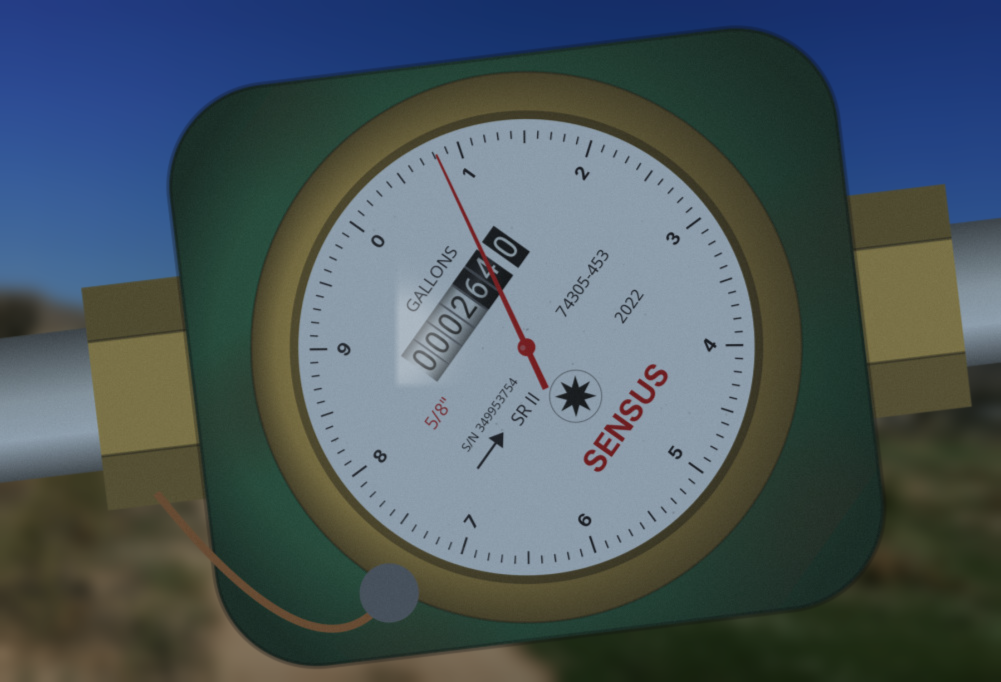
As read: 2640.8 gal
